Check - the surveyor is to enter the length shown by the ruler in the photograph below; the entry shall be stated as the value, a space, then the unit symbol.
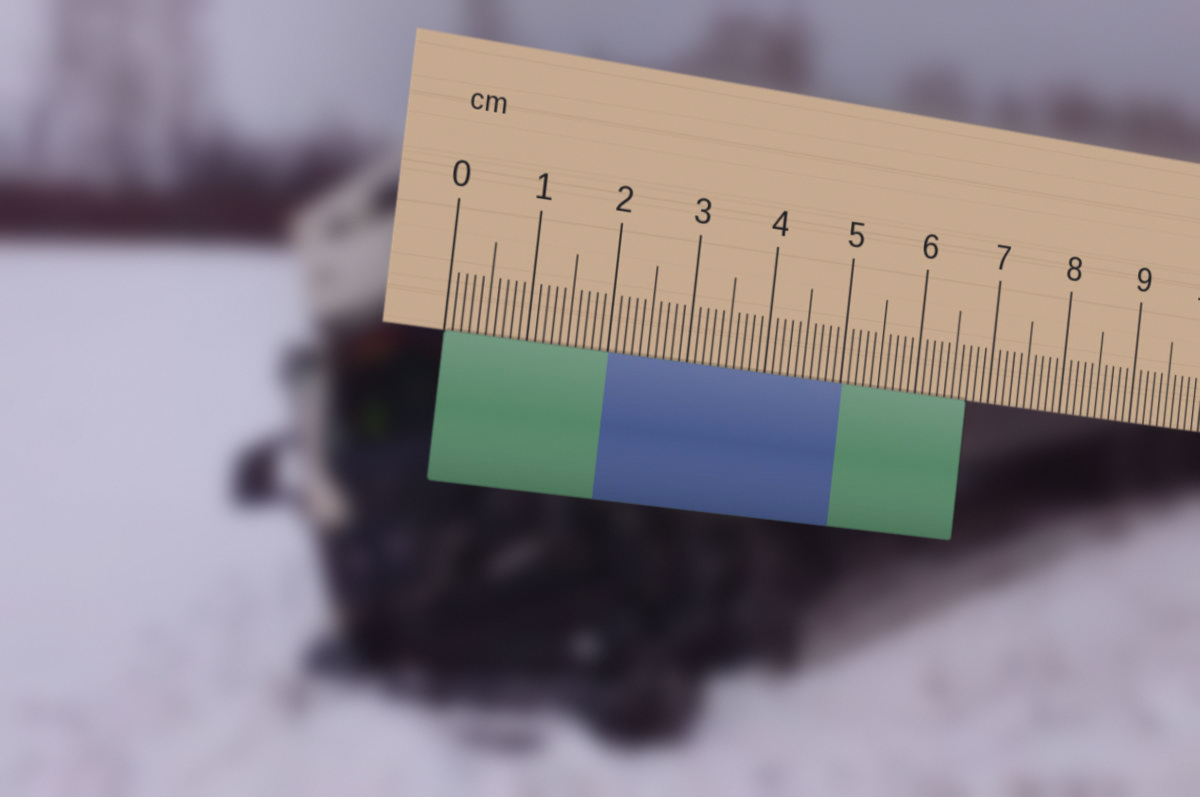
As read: 6.7 cm
